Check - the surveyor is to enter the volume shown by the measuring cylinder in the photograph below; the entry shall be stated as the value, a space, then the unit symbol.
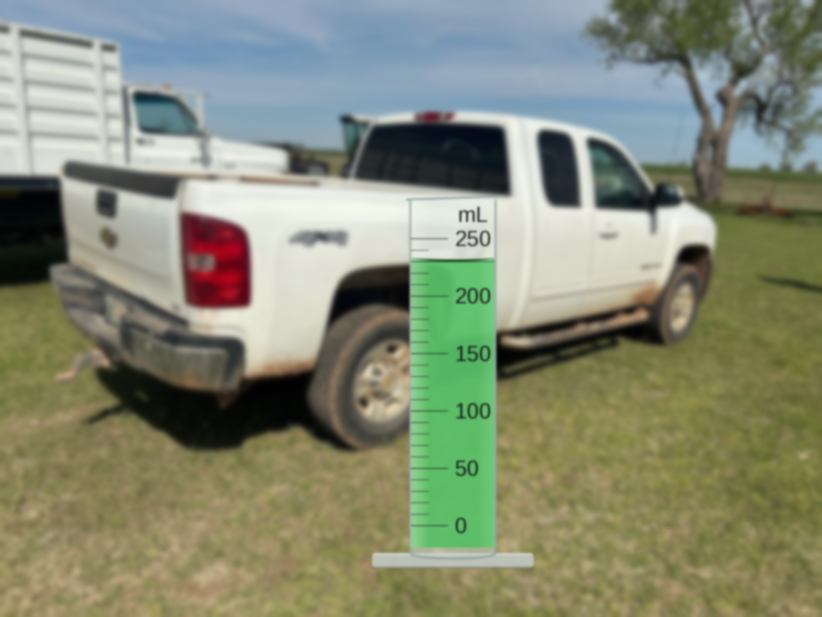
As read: 230 mL
